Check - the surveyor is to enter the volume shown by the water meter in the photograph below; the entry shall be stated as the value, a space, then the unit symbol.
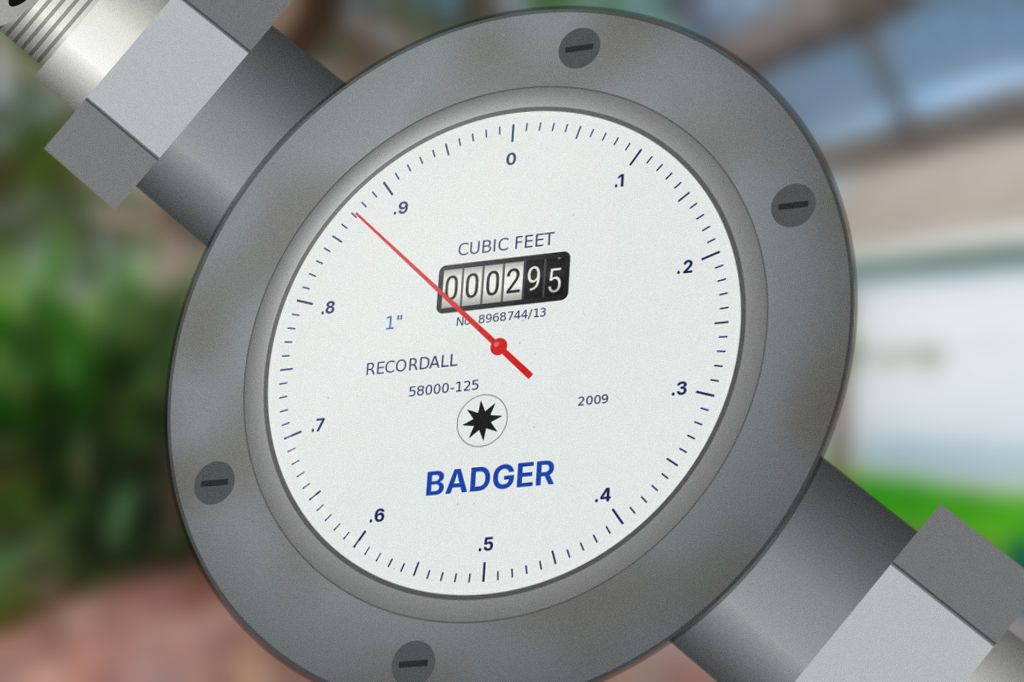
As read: 294.87 ft³
